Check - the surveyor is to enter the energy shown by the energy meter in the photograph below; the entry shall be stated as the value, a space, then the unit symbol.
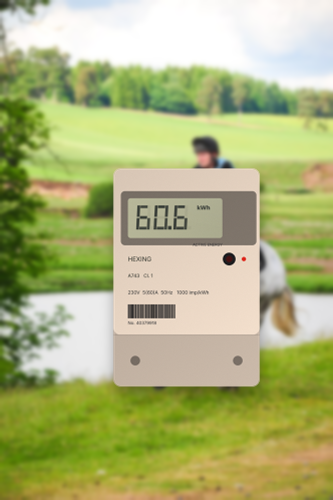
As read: 60.6 kWh
